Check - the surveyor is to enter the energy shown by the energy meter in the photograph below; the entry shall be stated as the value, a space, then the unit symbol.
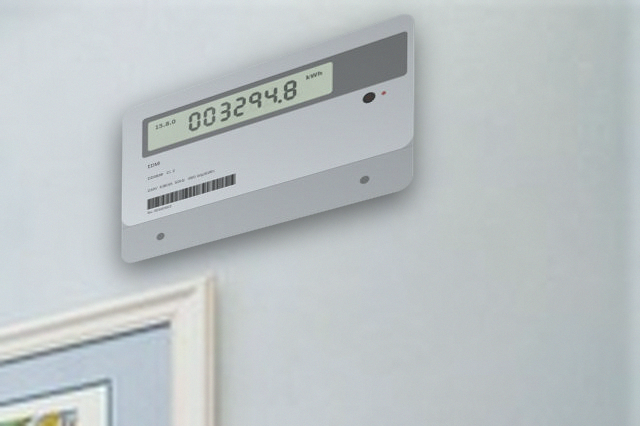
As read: 3294.8 kWh
